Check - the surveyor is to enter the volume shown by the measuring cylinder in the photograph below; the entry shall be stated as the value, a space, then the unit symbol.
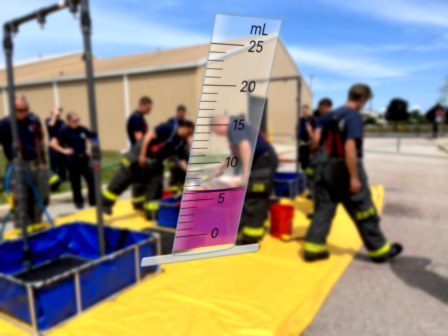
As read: 6 mL
